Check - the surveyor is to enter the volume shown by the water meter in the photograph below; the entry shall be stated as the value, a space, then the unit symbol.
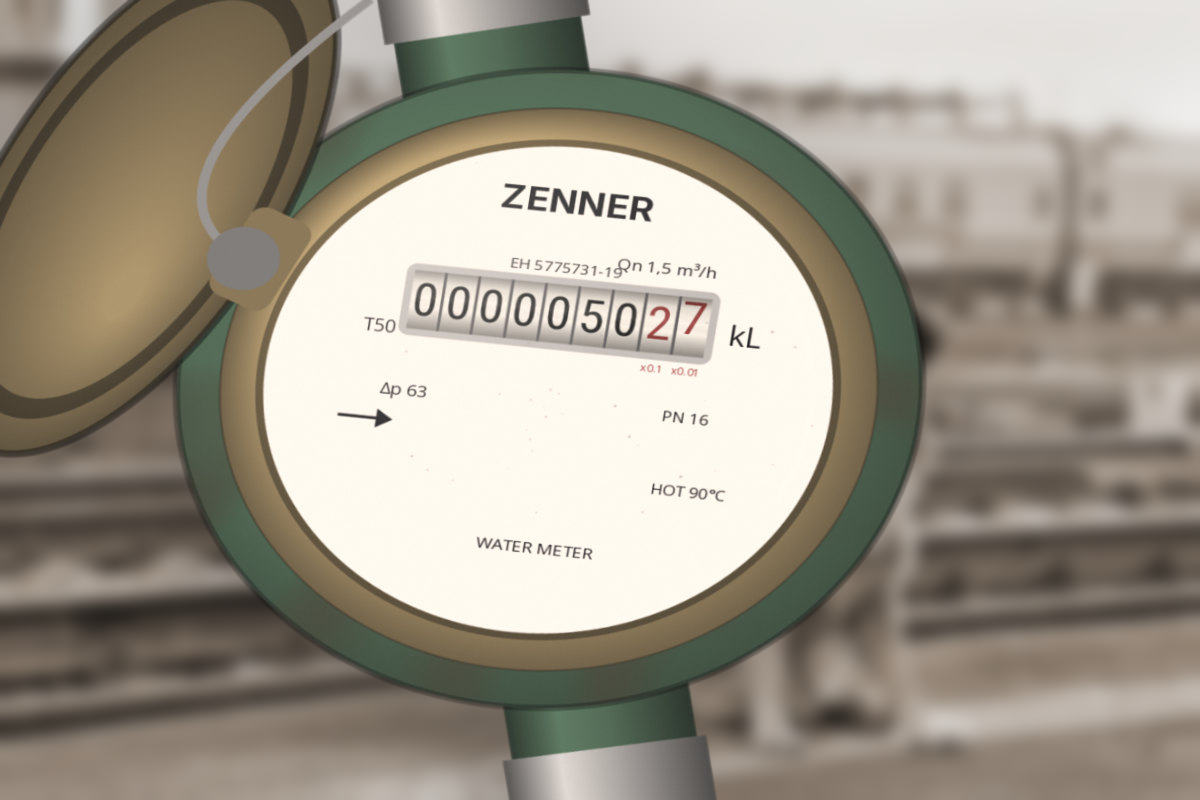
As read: 50.27 kL
